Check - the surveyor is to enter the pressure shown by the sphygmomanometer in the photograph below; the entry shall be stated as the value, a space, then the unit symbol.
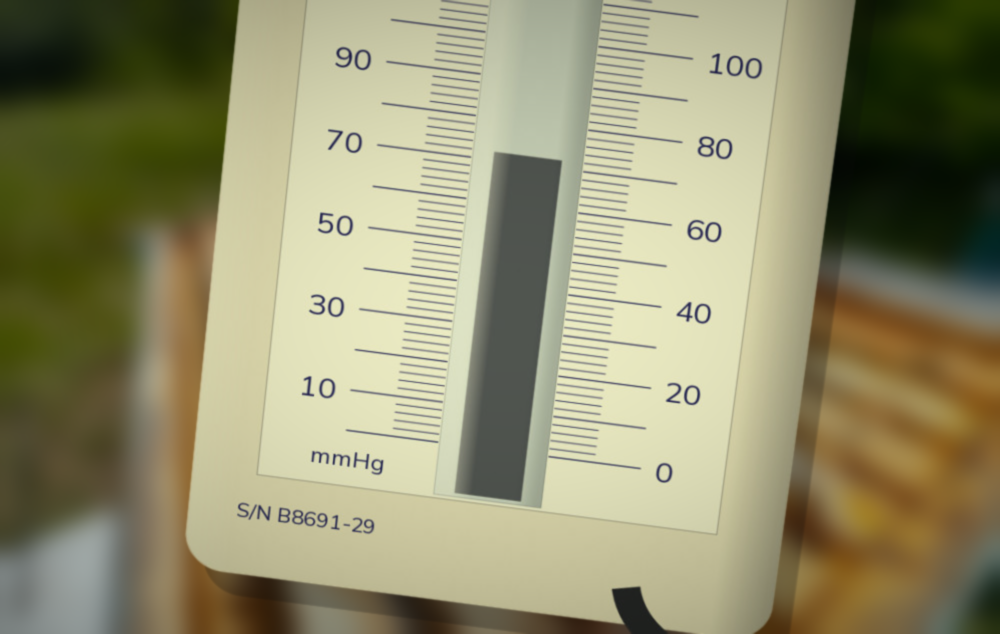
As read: 72 mmHg
